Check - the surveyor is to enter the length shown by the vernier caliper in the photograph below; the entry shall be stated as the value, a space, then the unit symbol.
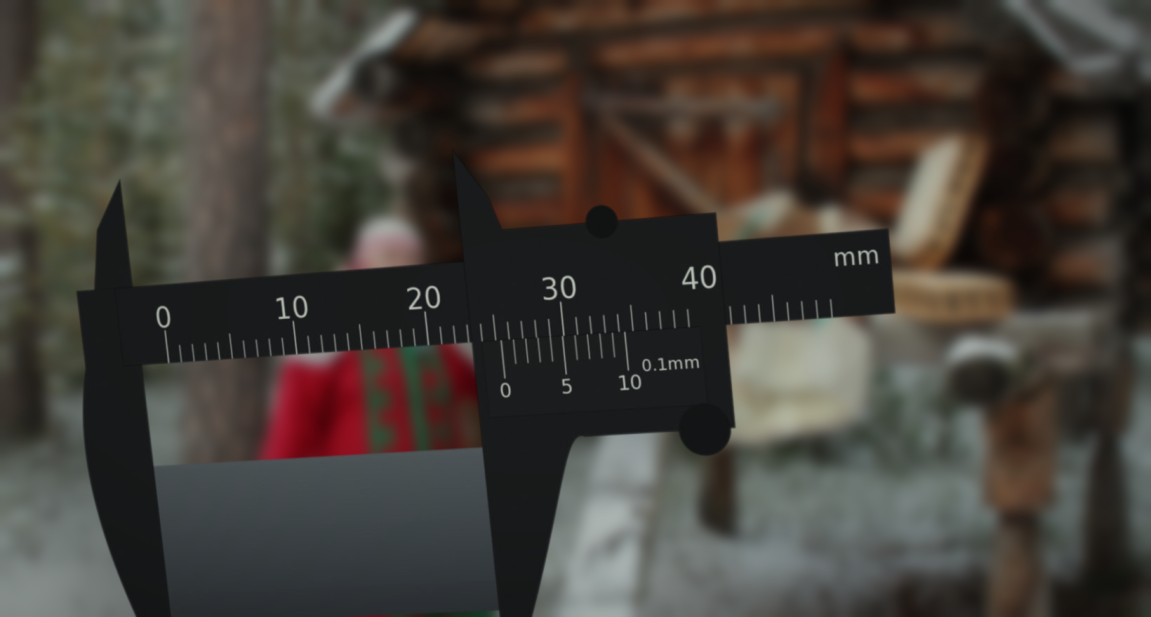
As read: 25.4 mm
